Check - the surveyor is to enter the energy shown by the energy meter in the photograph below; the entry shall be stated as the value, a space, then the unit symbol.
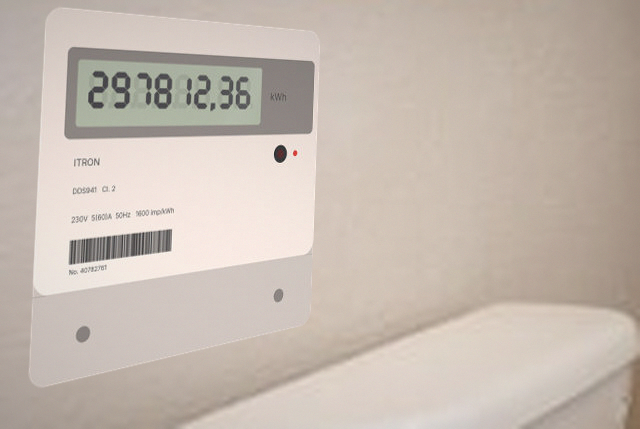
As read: 297812.36 kWh
